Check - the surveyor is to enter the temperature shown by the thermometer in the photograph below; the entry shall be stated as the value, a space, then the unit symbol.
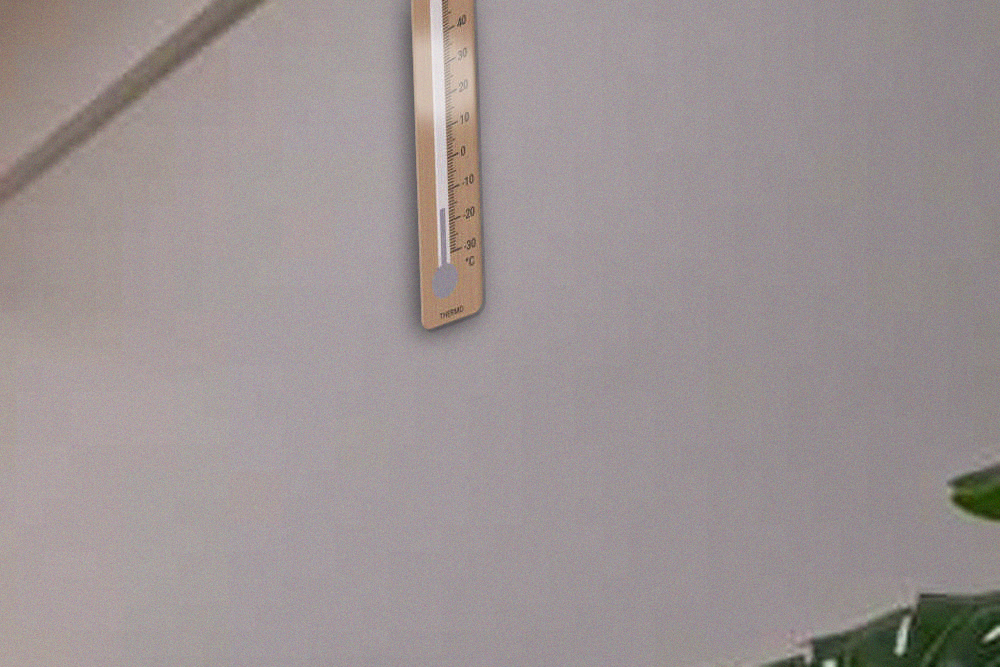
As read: -15 °C
